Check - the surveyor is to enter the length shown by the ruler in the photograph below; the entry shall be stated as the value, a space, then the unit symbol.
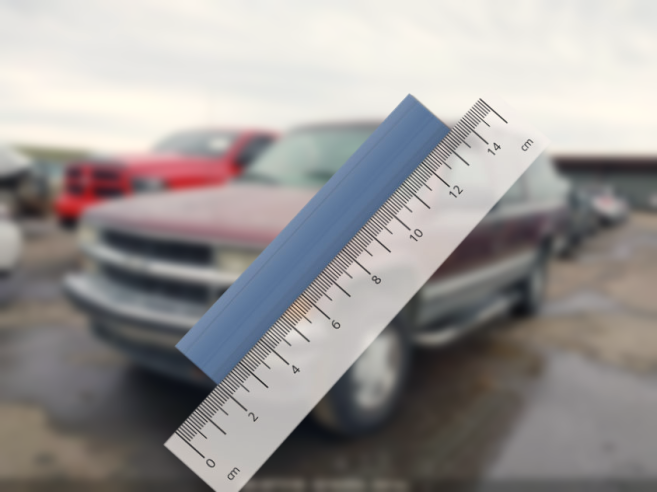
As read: 11.5 cm
